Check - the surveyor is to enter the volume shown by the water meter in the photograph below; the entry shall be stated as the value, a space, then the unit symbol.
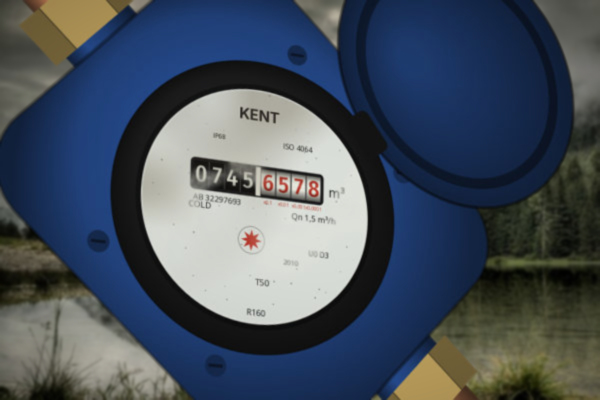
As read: 745.6578 m³
